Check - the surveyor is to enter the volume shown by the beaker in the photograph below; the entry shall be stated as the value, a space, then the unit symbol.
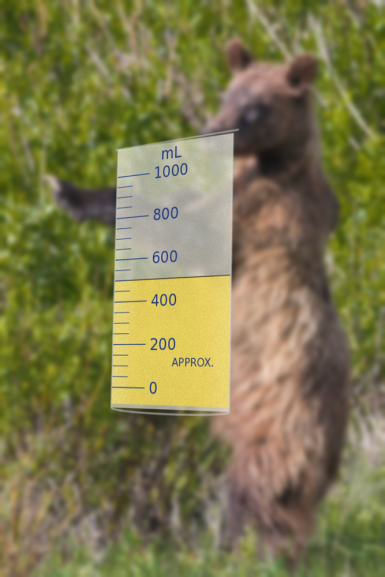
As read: 500 mL
